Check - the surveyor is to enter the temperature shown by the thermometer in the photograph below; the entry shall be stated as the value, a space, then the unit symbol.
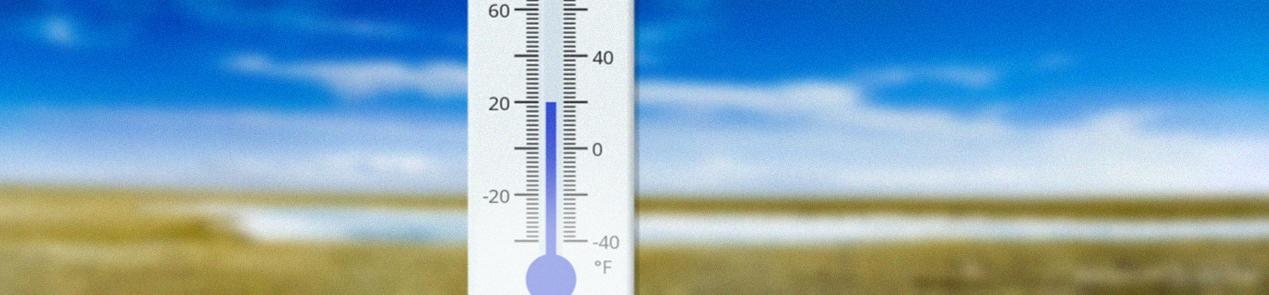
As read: 20 °F
